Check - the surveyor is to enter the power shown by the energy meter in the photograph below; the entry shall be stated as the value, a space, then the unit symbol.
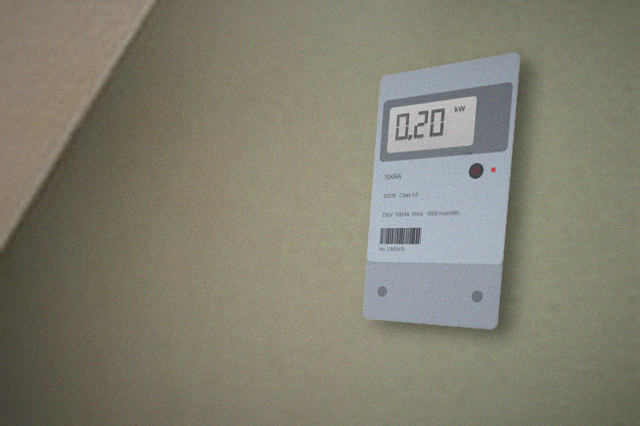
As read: 0.20 kW
